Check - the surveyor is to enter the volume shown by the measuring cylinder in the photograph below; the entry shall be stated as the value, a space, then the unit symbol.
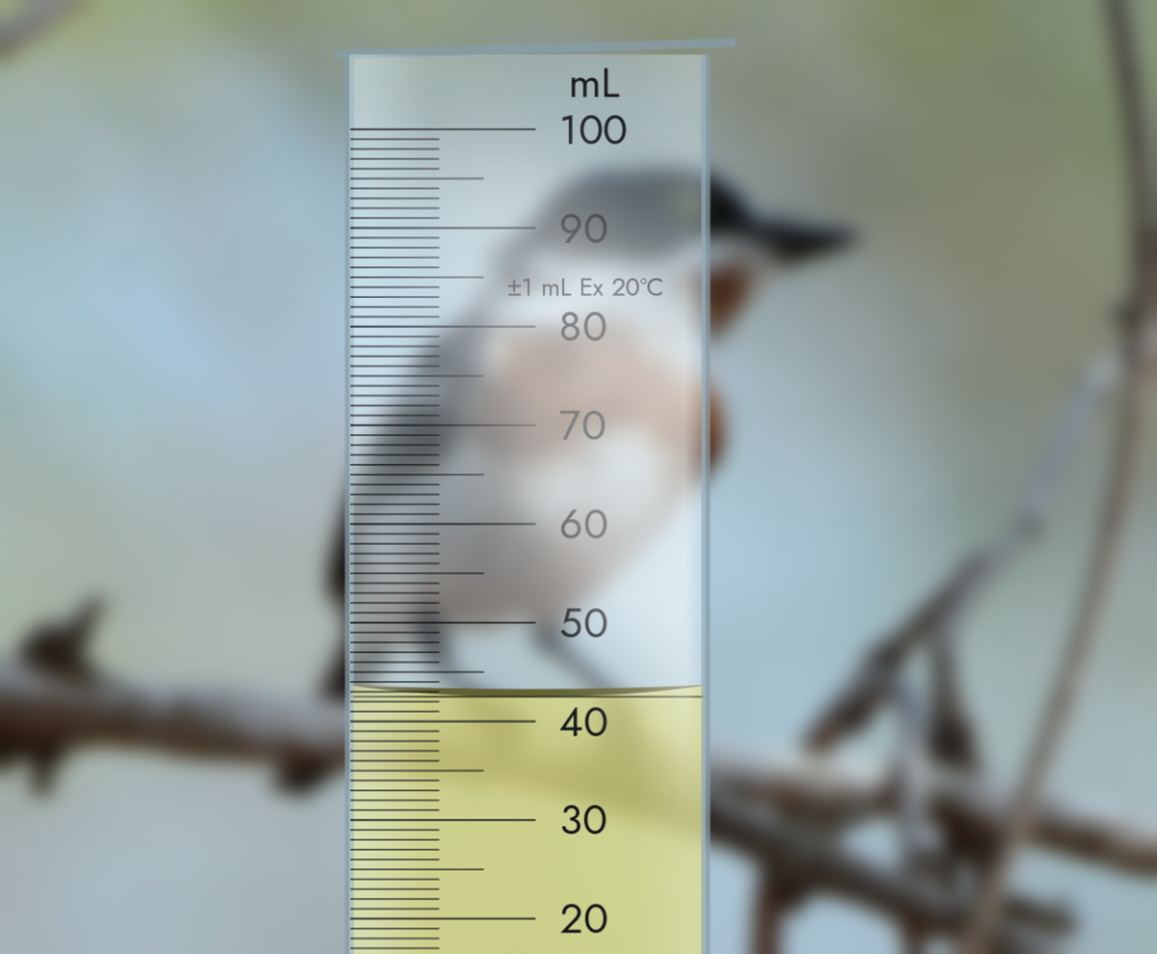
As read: 42.5 mL
